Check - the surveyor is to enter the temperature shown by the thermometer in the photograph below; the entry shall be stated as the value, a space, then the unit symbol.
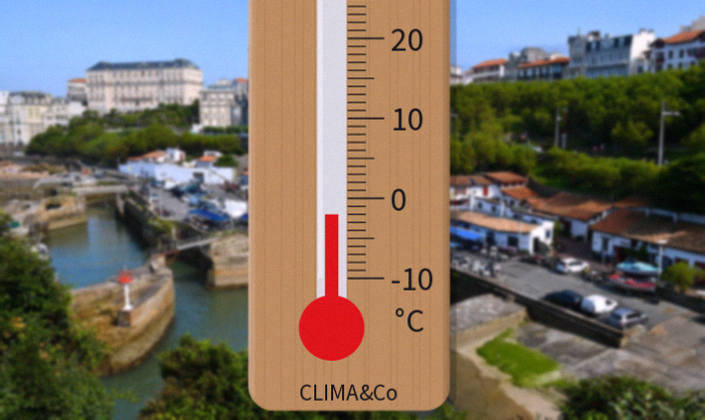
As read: -2 °C
